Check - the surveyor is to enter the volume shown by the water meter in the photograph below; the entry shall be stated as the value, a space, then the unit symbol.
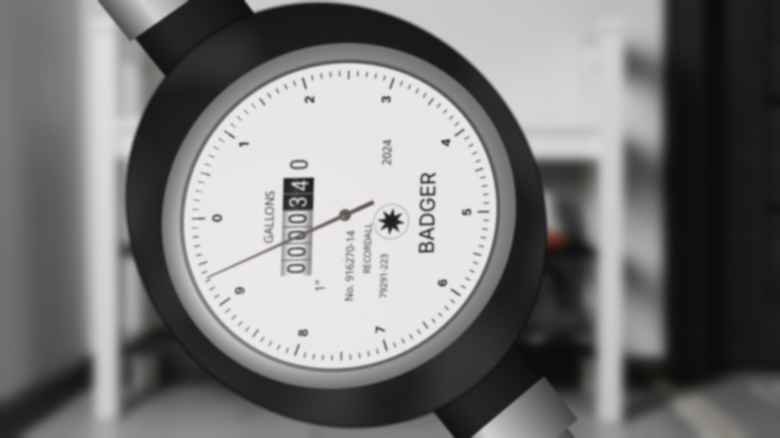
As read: 339.3 gal
